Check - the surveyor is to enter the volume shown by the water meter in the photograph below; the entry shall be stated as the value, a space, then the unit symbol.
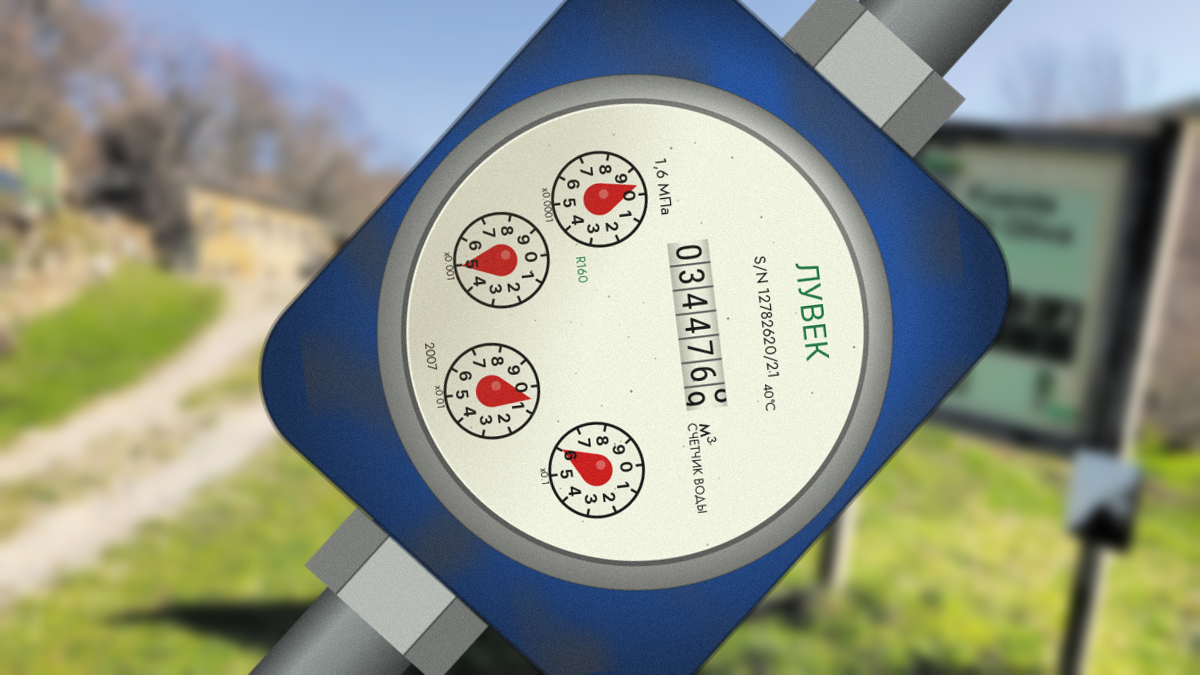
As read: 344768.6049 m³
